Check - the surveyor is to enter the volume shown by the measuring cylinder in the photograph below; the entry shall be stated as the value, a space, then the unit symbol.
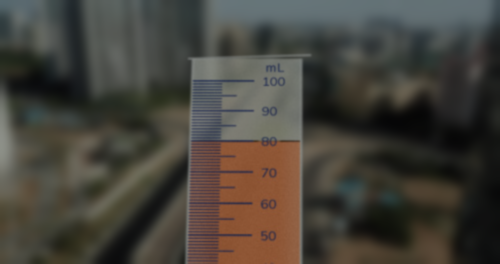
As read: 80 mL
